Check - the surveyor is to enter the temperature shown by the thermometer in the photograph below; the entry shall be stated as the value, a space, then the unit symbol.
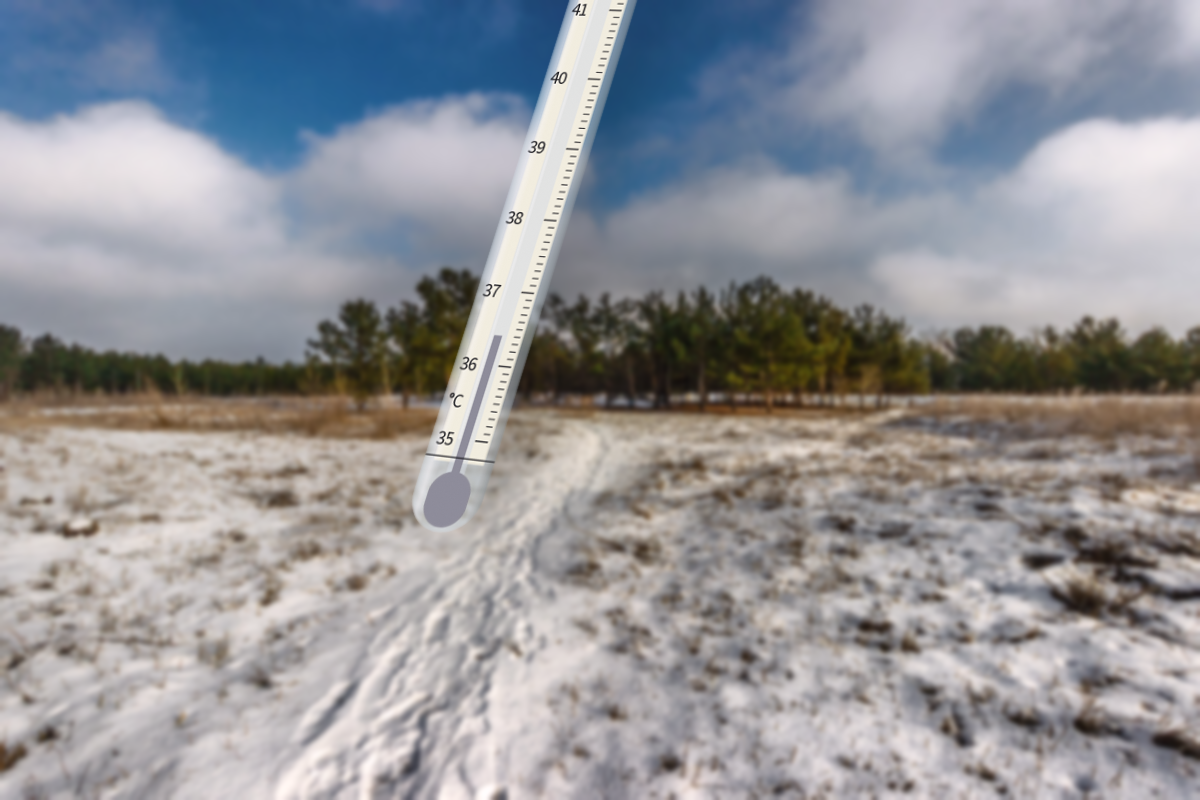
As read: 36.4 °C
